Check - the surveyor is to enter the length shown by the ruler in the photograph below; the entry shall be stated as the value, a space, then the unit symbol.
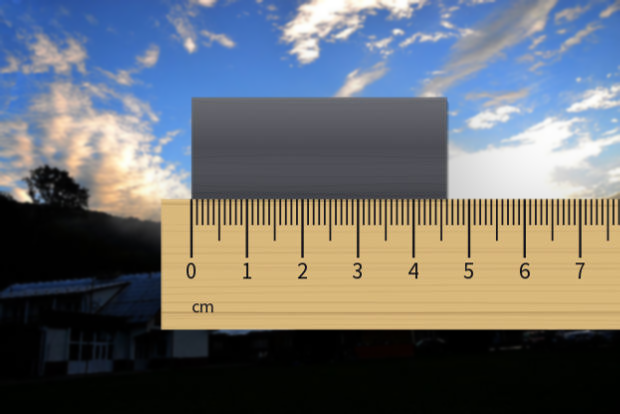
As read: 4.6 cm
